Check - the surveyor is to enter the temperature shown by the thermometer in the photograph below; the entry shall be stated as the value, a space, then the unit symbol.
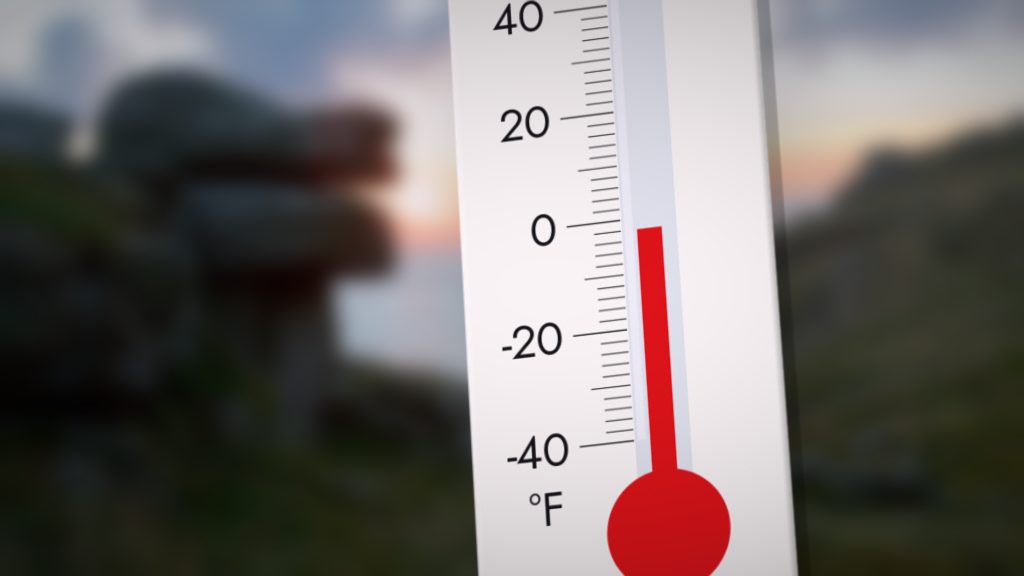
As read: -2 °F
